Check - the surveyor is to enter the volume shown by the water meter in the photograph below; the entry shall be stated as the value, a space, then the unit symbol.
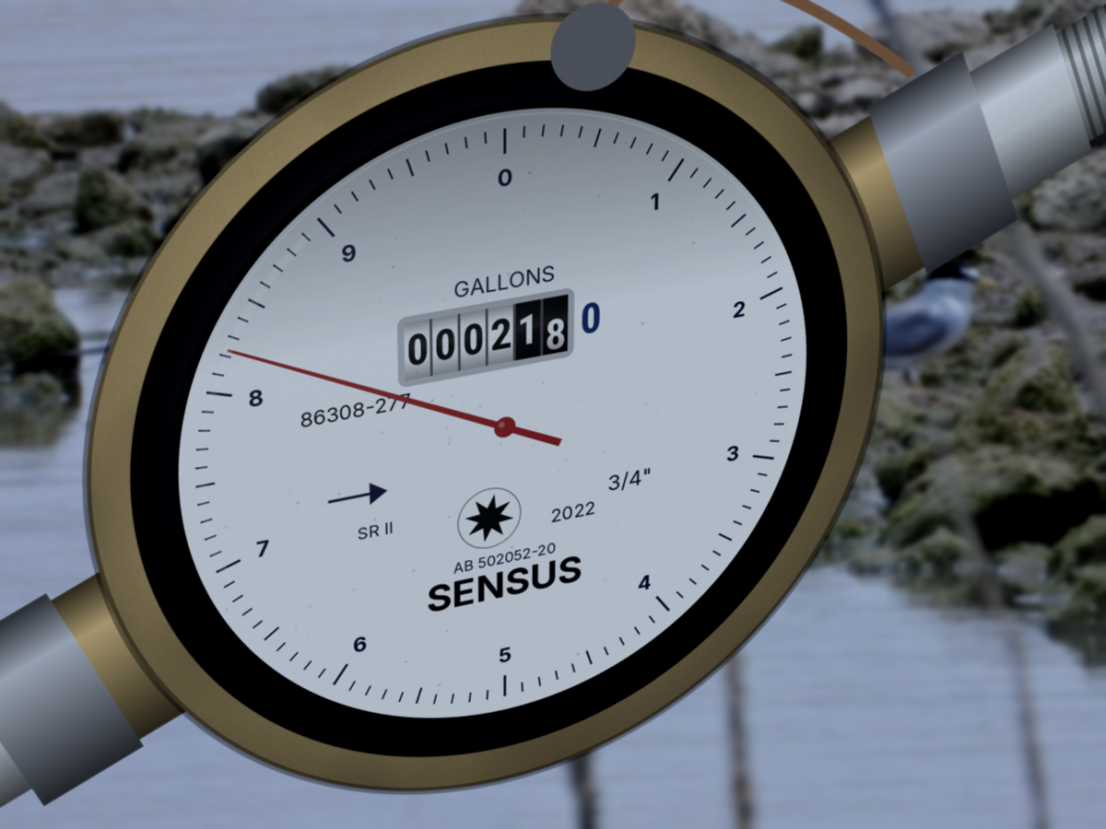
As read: 2178.2 gal
